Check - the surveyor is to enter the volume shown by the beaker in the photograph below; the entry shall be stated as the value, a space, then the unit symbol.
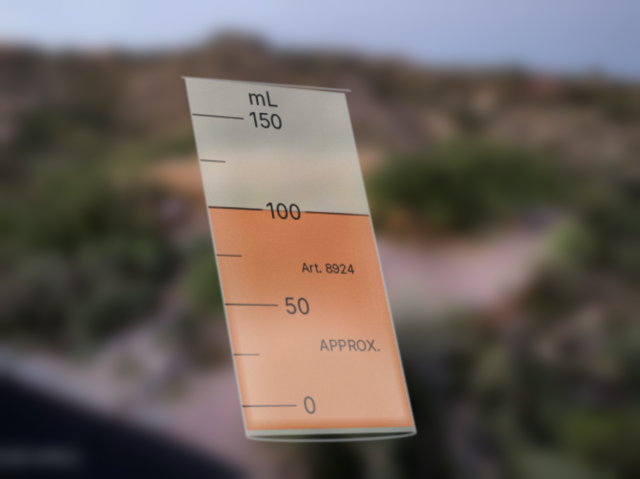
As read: 100 mL
